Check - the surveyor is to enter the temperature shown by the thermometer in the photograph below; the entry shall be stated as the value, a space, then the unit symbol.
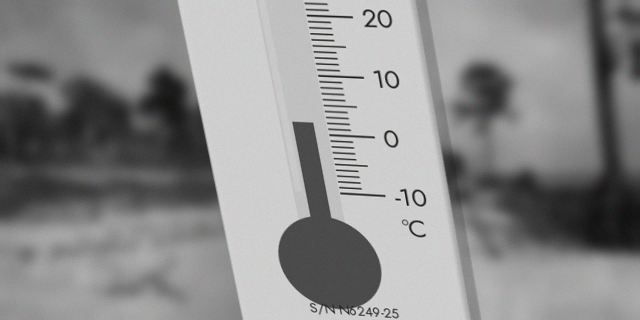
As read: 2 °C
